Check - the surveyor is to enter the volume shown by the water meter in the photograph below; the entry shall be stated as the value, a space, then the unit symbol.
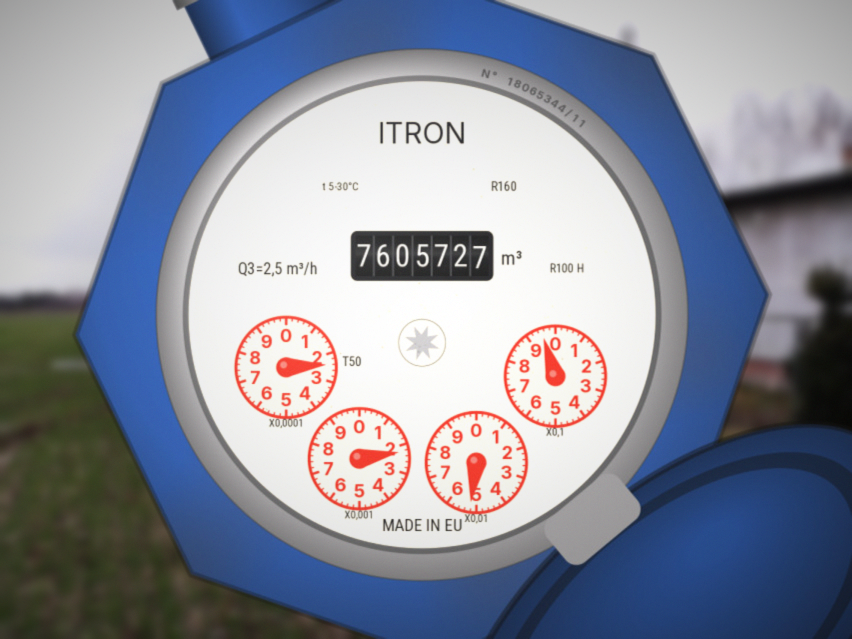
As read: 7605726.9522 m³
